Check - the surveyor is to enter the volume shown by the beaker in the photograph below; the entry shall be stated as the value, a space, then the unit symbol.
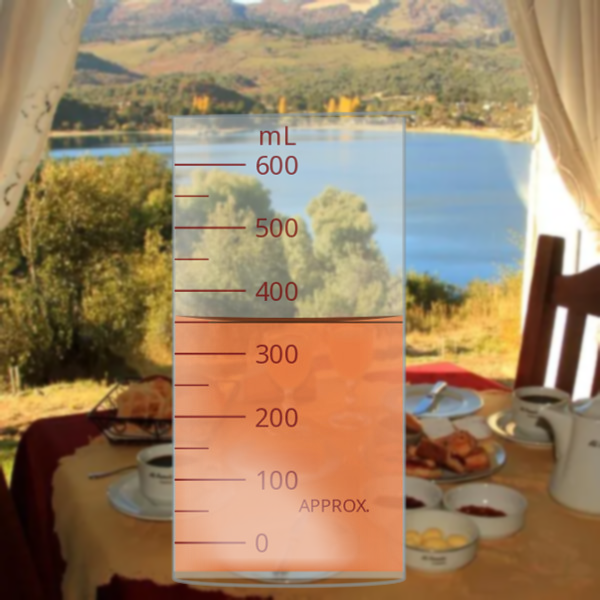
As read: 350 mL
